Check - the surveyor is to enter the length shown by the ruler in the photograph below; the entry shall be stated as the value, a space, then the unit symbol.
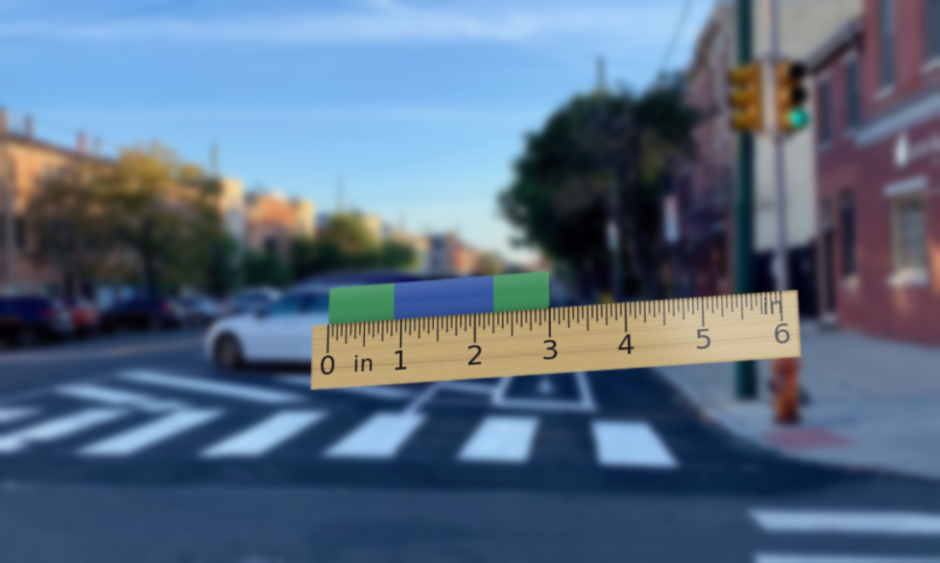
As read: 3 in
